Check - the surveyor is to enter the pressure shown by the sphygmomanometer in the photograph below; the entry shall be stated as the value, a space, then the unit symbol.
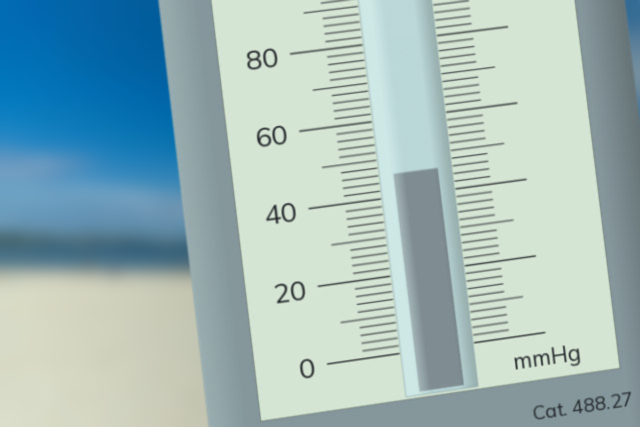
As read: 46 mmHg
